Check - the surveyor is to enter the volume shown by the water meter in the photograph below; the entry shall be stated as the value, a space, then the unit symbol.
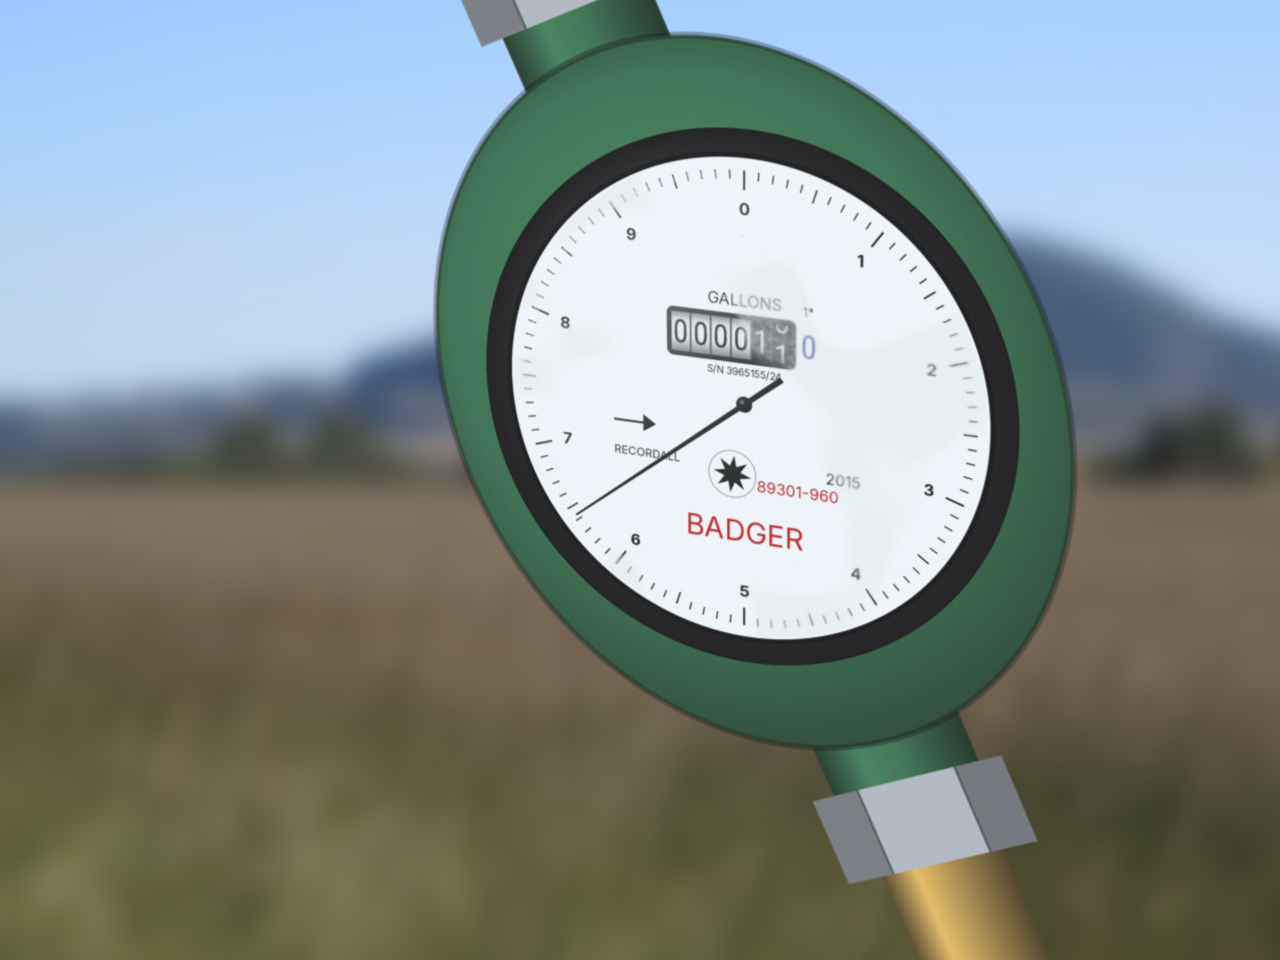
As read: 106.4 gal
